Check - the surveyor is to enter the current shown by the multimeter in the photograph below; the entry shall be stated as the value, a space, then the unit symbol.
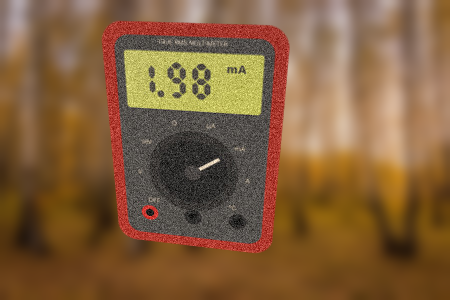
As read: 1.98 mA
